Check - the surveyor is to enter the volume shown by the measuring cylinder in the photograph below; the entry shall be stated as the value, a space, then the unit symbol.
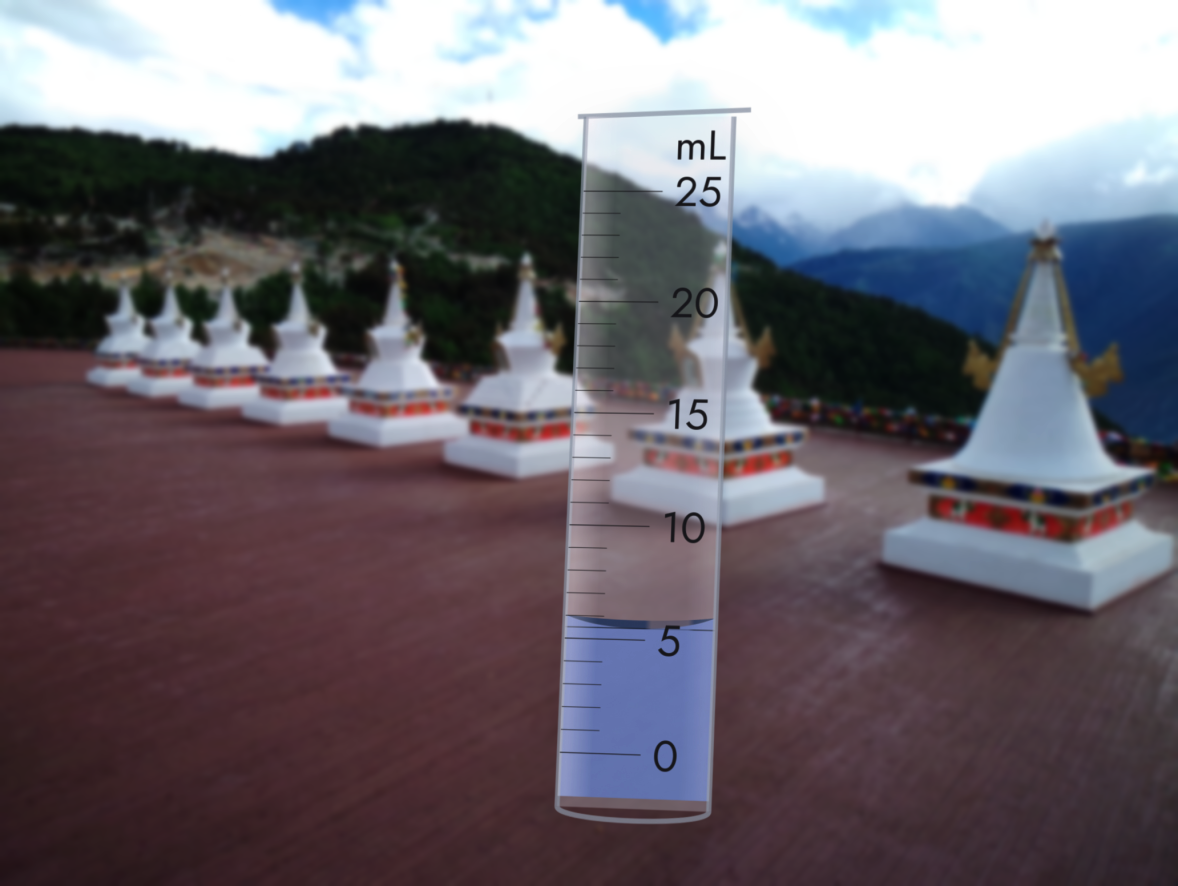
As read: 5.5 mL
